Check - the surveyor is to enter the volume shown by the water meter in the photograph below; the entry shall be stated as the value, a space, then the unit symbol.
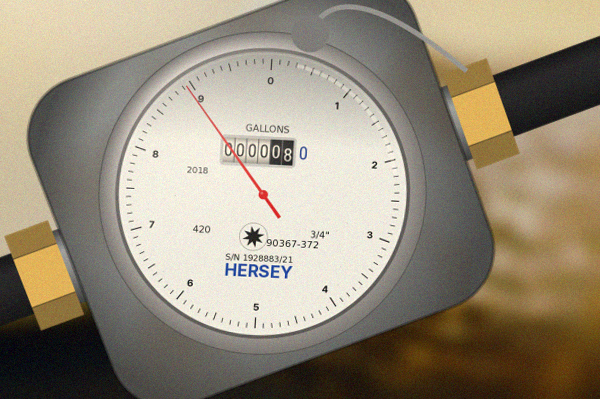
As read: 78.9 gal
